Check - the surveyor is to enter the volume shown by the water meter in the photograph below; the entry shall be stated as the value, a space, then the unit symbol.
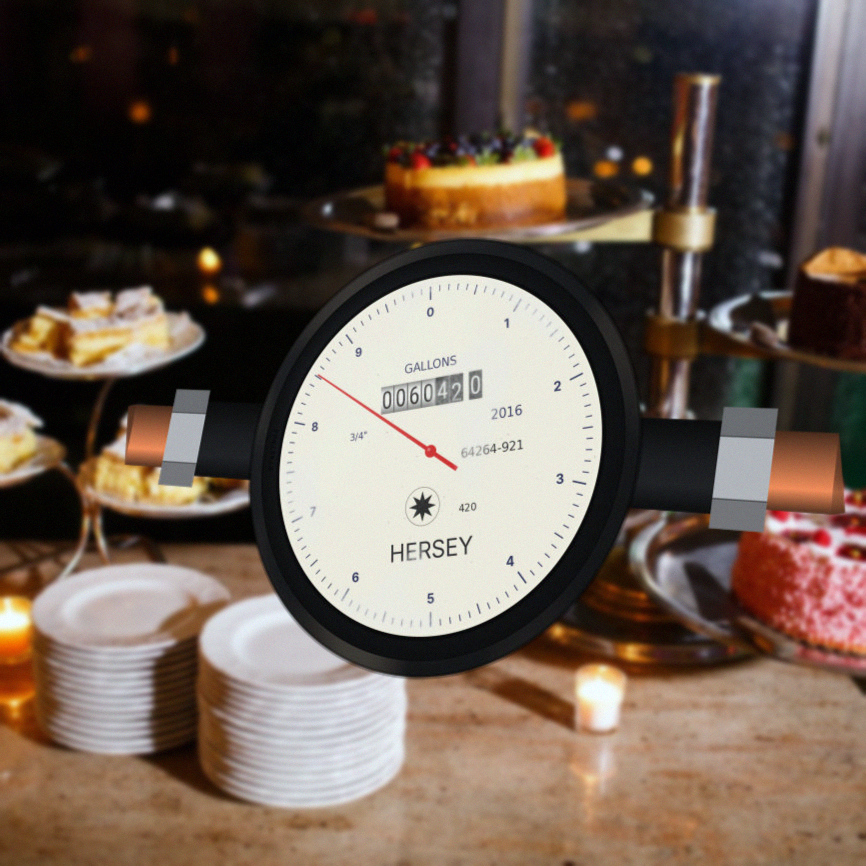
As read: 60418.5 gal
